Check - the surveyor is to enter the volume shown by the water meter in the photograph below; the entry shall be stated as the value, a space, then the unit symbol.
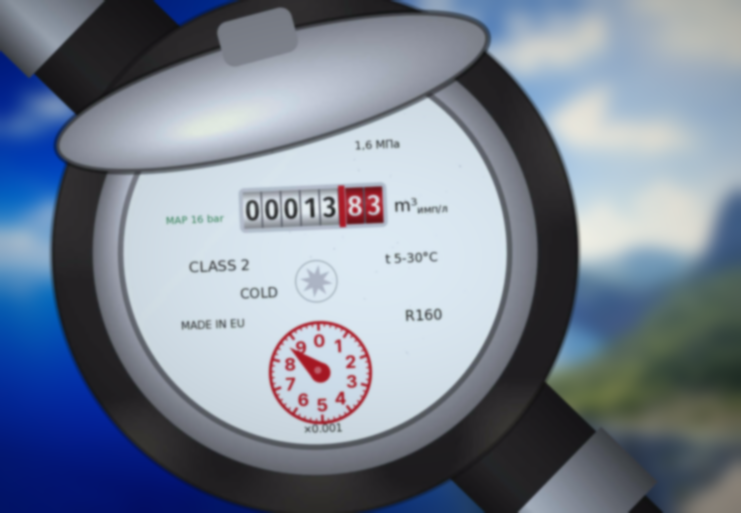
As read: 13.838 m³
